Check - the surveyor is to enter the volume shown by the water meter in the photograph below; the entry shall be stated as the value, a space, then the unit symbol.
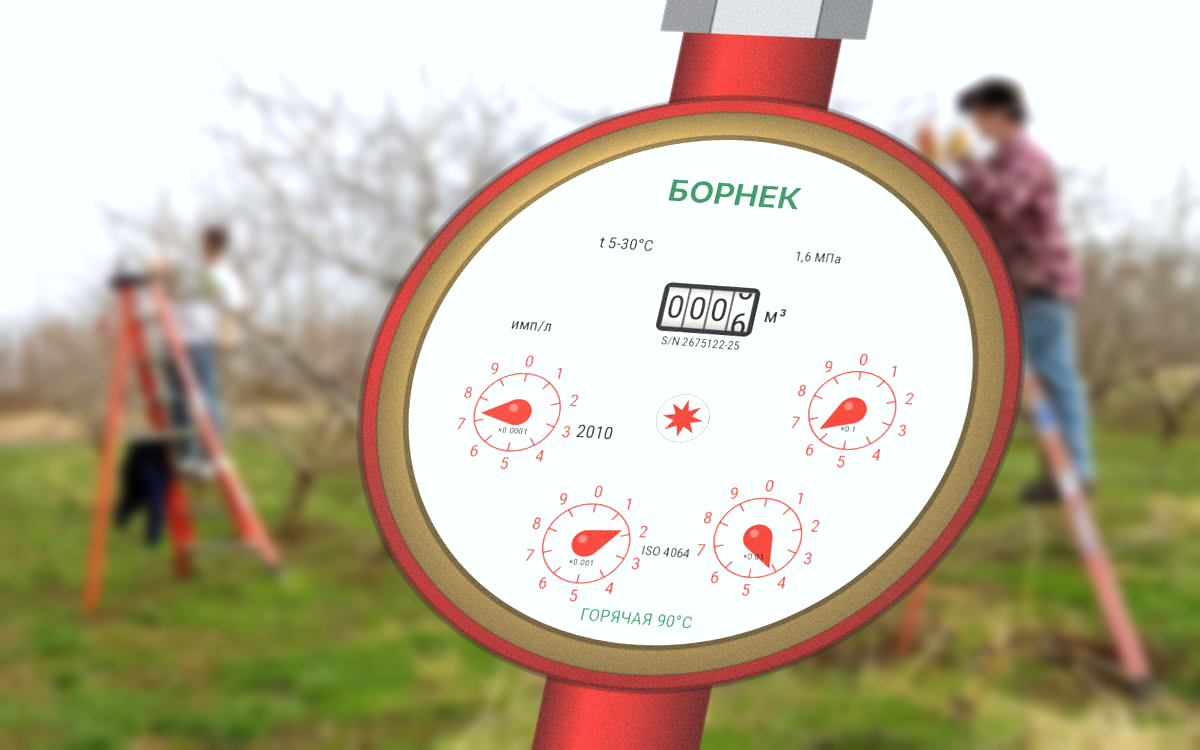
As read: 5.6417 m³
